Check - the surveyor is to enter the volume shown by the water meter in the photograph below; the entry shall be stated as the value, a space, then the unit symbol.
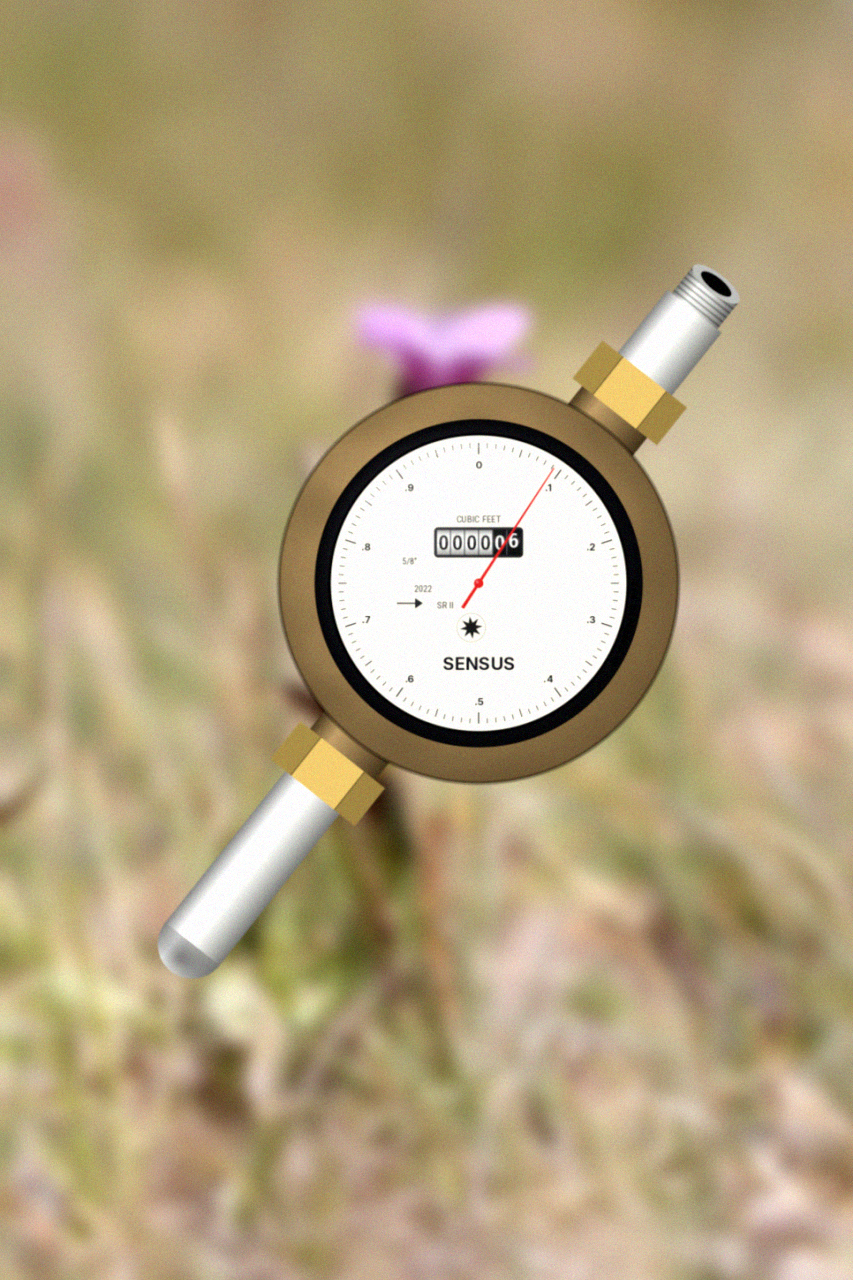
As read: 6.09 ft³
